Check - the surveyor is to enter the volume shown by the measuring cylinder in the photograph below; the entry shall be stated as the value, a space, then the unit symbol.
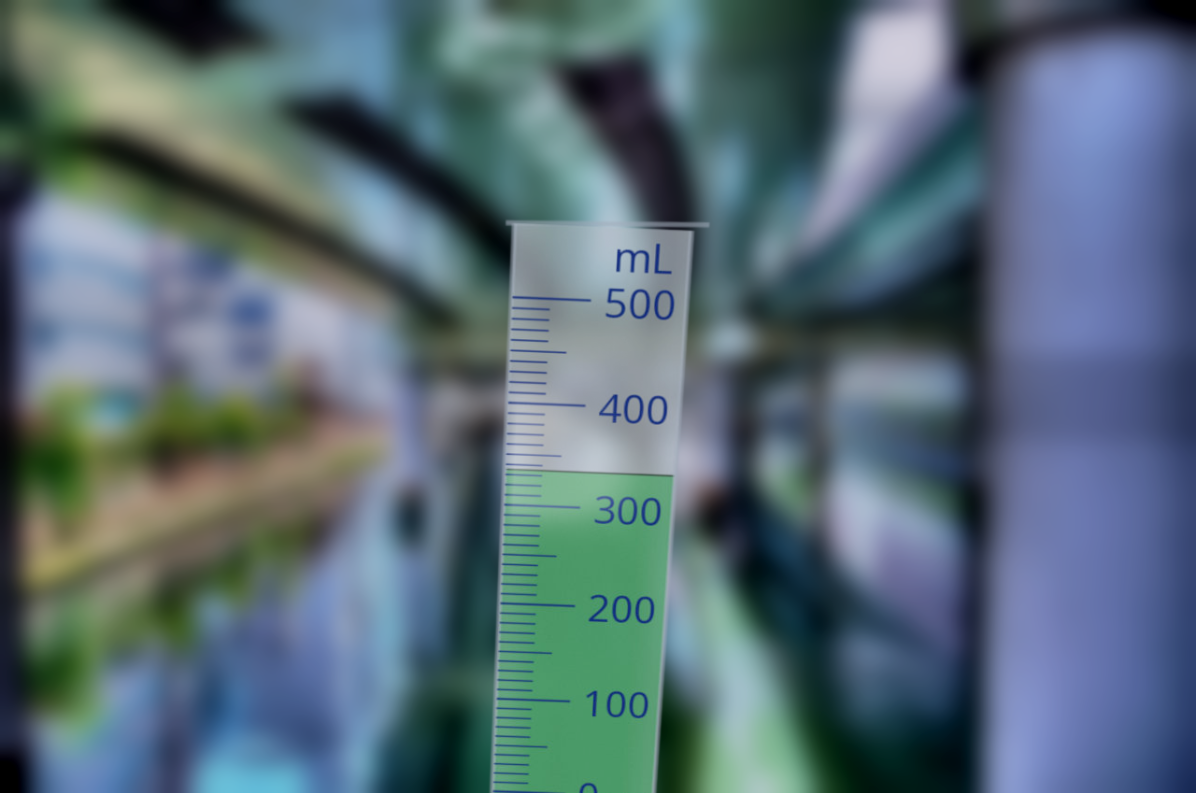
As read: 335 mL
